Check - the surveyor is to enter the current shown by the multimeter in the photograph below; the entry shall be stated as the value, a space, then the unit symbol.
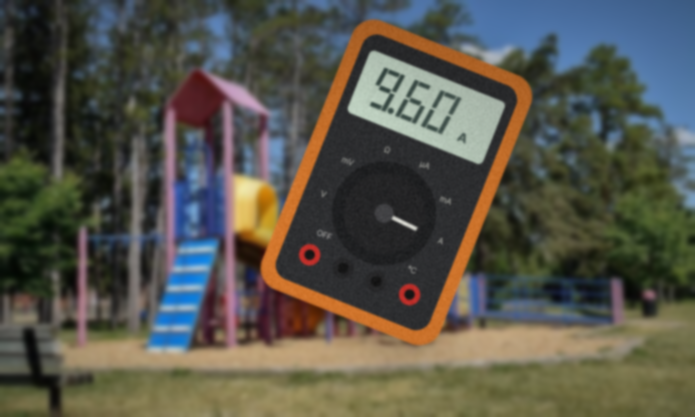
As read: 9.60 A
